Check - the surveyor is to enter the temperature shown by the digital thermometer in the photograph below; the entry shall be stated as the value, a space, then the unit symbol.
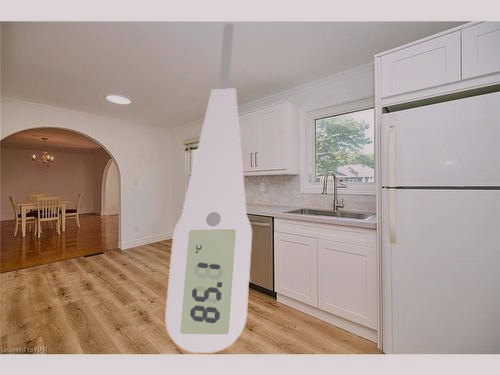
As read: 85.1 °C
